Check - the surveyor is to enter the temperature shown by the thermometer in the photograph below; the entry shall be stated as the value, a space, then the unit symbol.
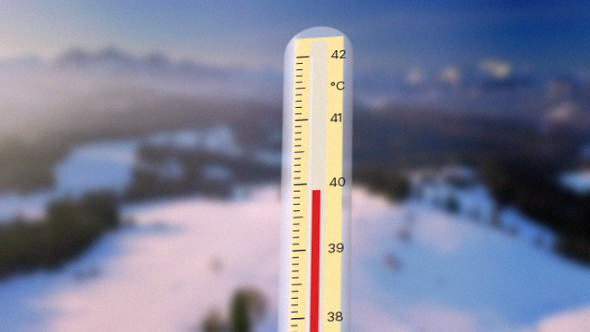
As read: 39.9 °C
